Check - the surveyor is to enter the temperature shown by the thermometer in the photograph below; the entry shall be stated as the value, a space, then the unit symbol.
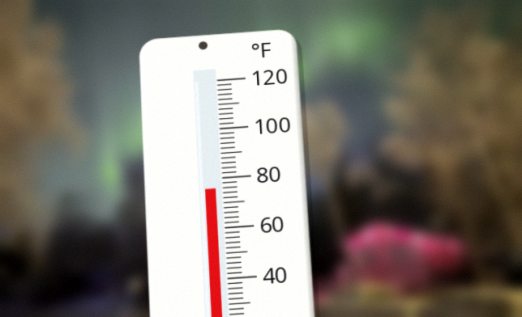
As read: 76 °F
